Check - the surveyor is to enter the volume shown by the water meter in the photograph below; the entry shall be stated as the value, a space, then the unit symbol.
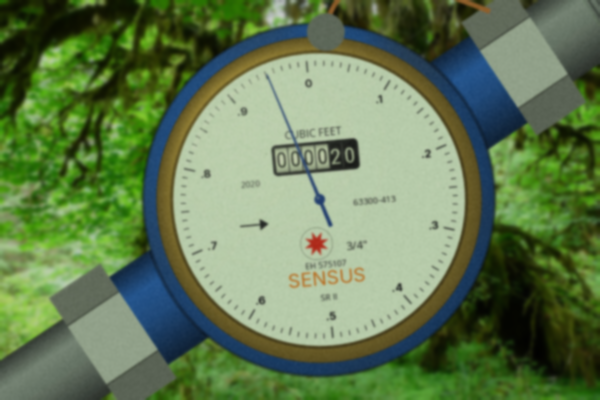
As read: 19.95 ft³
